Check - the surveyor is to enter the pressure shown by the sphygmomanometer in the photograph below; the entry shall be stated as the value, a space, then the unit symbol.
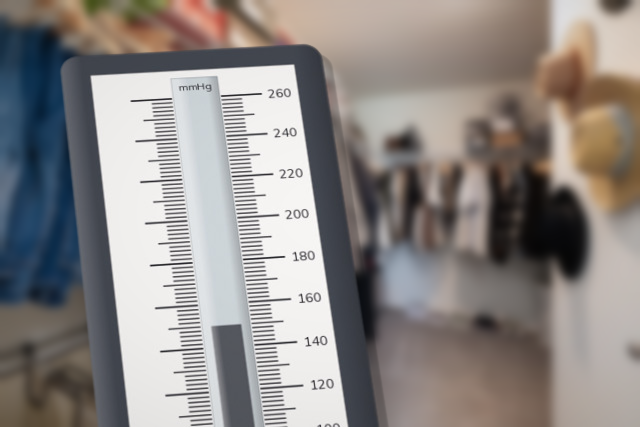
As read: 150 mmHg
